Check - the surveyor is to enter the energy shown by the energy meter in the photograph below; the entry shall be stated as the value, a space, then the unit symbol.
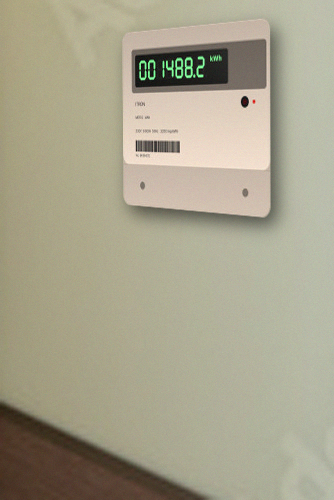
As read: 1488.2 kWh
